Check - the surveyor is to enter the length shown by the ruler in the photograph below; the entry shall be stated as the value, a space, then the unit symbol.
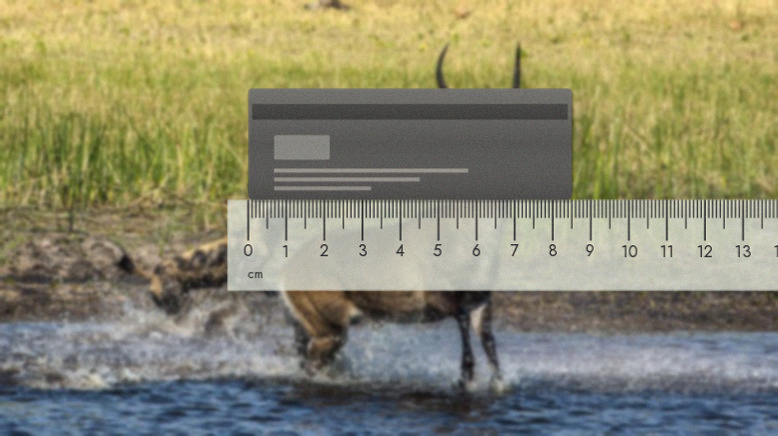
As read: 8.5 cm
